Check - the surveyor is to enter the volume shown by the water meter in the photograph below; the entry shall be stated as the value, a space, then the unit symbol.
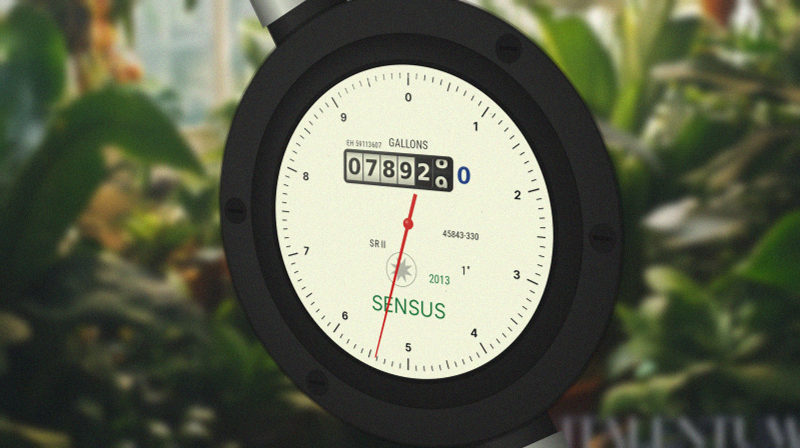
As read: 789285.4 gal
